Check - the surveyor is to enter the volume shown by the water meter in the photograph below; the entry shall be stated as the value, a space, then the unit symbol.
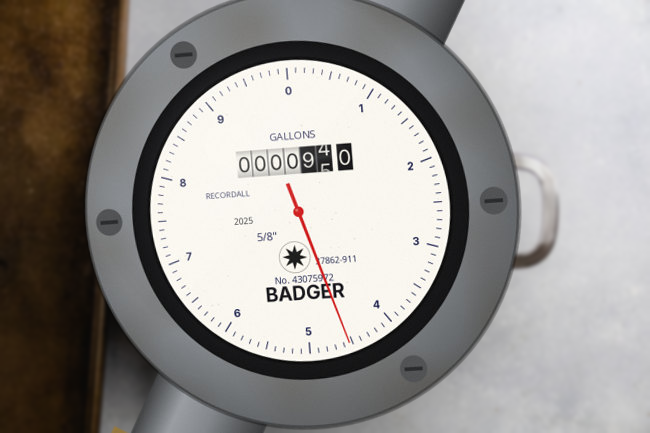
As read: 944.5 gal
